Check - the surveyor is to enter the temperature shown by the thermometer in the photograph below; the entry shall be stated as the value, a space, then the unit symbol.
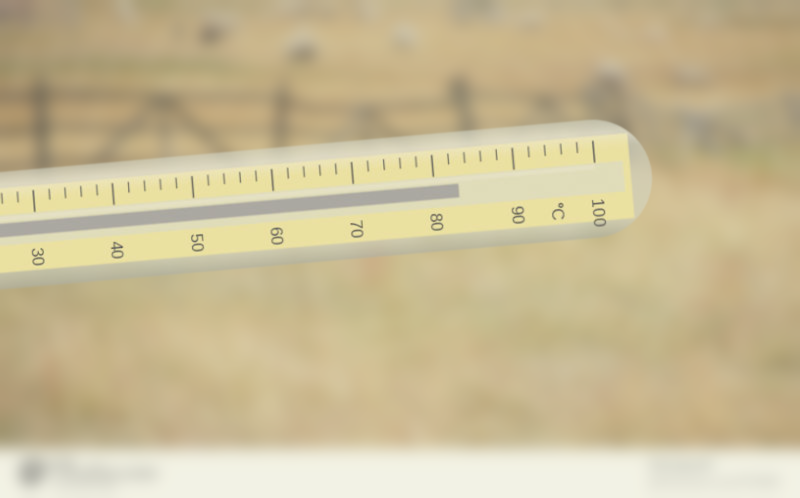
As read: 83 °C
